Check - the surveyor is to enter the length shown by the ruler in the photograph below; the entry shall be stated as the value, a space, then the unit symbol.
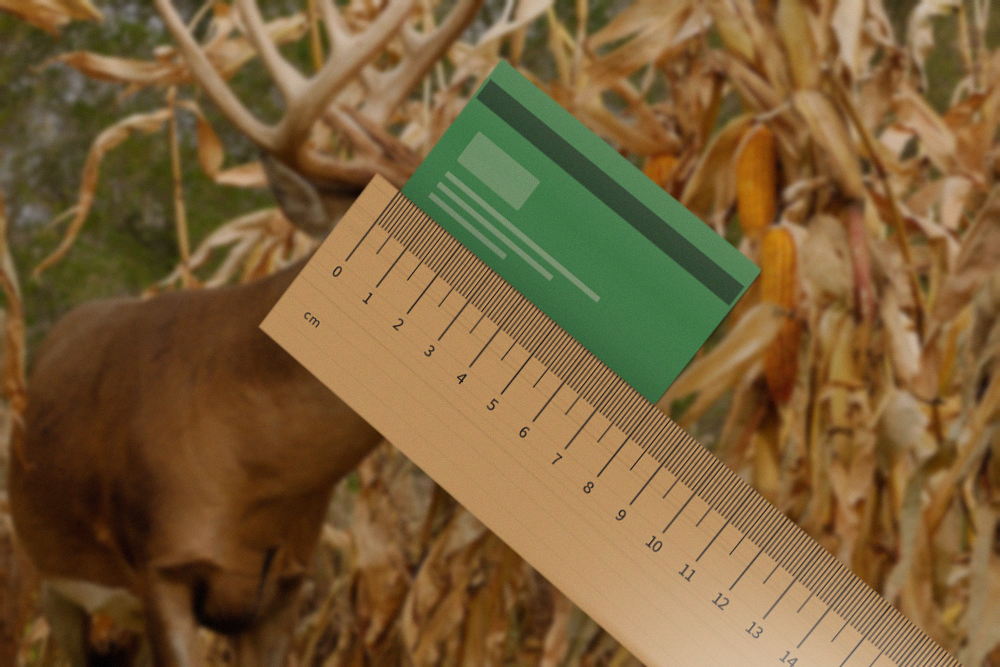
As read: 8 cm
